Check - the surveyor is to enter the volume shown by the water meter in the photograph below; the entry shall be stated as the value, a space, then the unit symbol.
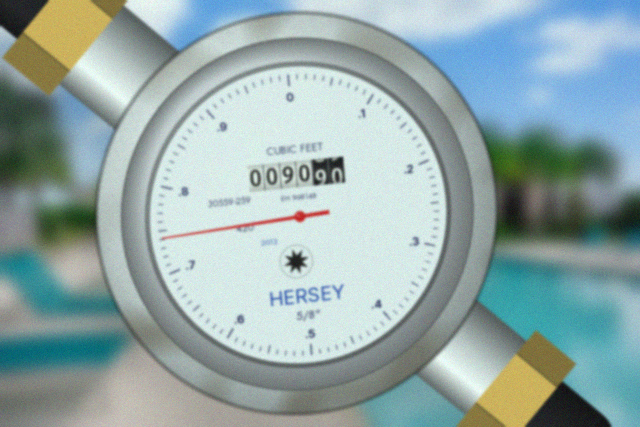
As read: 9089.74 ft³
